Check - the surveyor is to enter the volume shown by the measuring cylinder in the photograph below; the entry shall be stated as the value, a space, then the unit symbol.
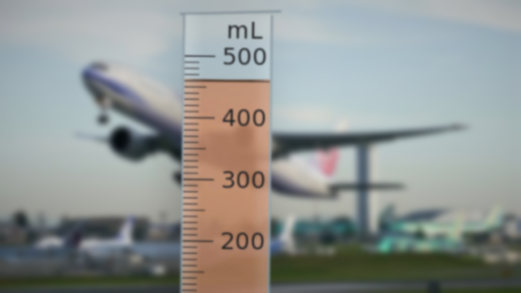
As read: 460 mL
